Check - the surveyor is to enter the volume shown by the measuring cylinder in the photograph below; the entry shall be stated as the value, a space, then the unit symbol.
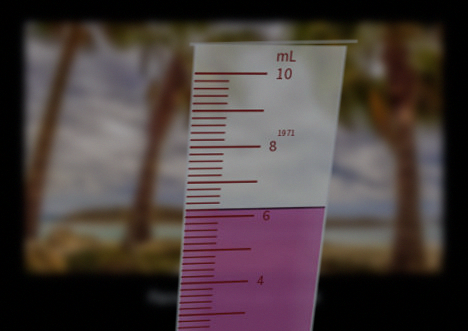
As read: 6.2 mL
